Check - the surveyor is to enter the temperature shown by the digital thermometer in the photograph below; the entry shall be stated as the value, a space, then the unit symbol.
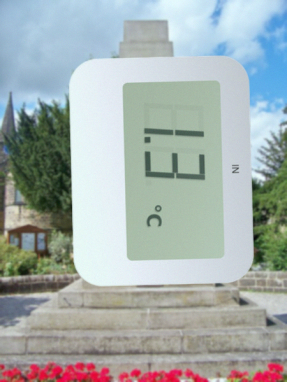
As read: 1.3 °C
